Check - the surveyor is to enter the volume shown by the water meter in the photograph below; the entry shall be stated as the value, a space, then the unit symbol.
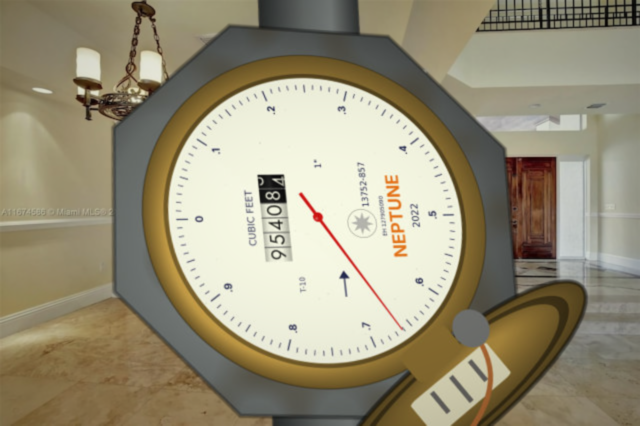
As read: 954083.66 ft³
